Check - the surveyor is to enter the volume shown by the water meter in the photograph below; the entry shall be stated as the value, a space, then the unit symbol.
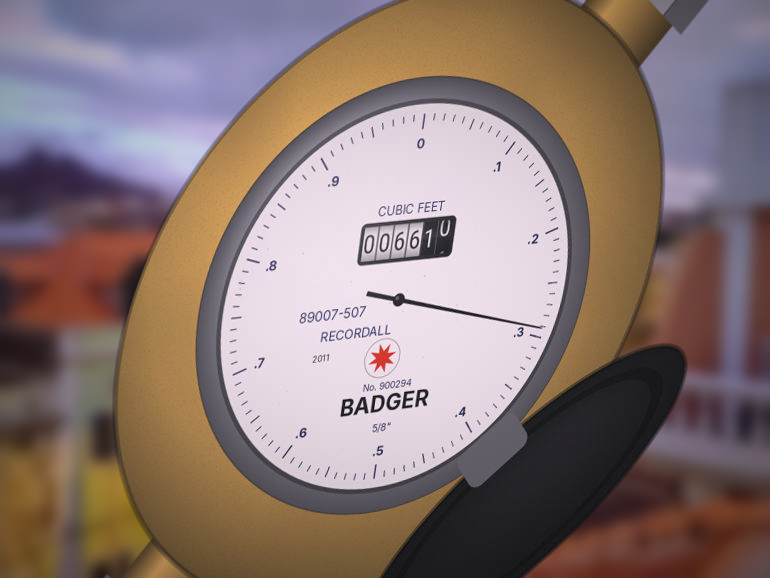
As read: 6610.29 ft³
